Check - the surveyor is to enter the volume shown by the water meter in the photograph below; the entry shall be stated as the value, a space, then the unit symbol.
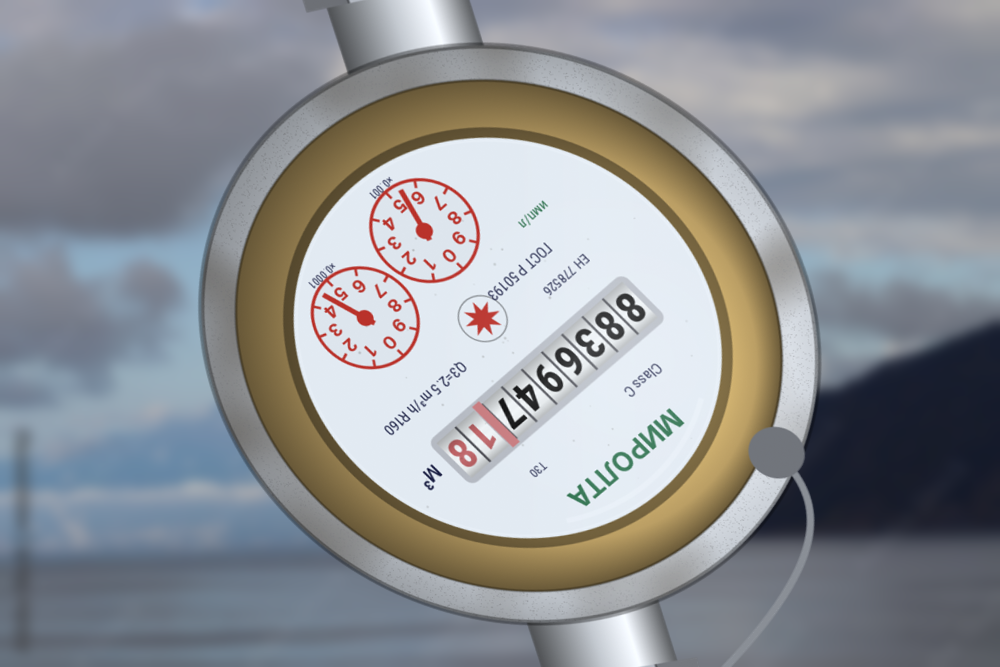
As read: 8836947.1854 m³
